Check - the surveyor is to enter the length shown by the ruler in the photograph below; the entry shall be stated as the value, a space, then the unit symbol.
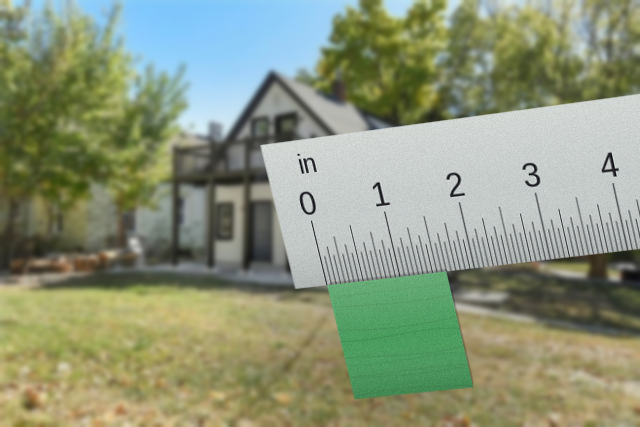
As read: 1.625 in
